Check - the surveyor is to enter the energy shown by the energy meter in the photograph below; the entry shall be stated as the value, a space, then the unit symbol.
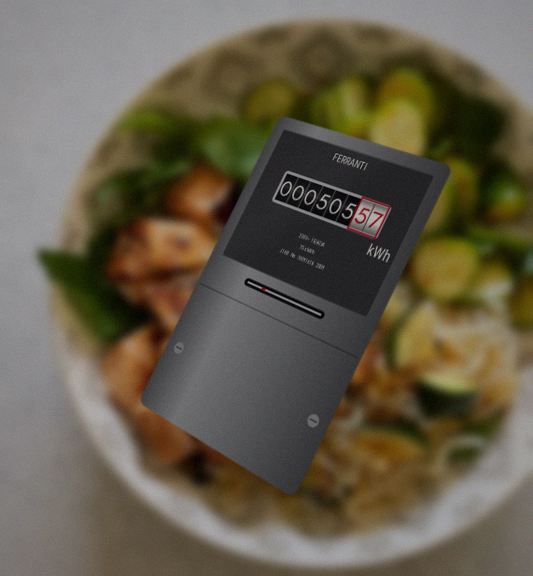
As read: 505.57 kWh
